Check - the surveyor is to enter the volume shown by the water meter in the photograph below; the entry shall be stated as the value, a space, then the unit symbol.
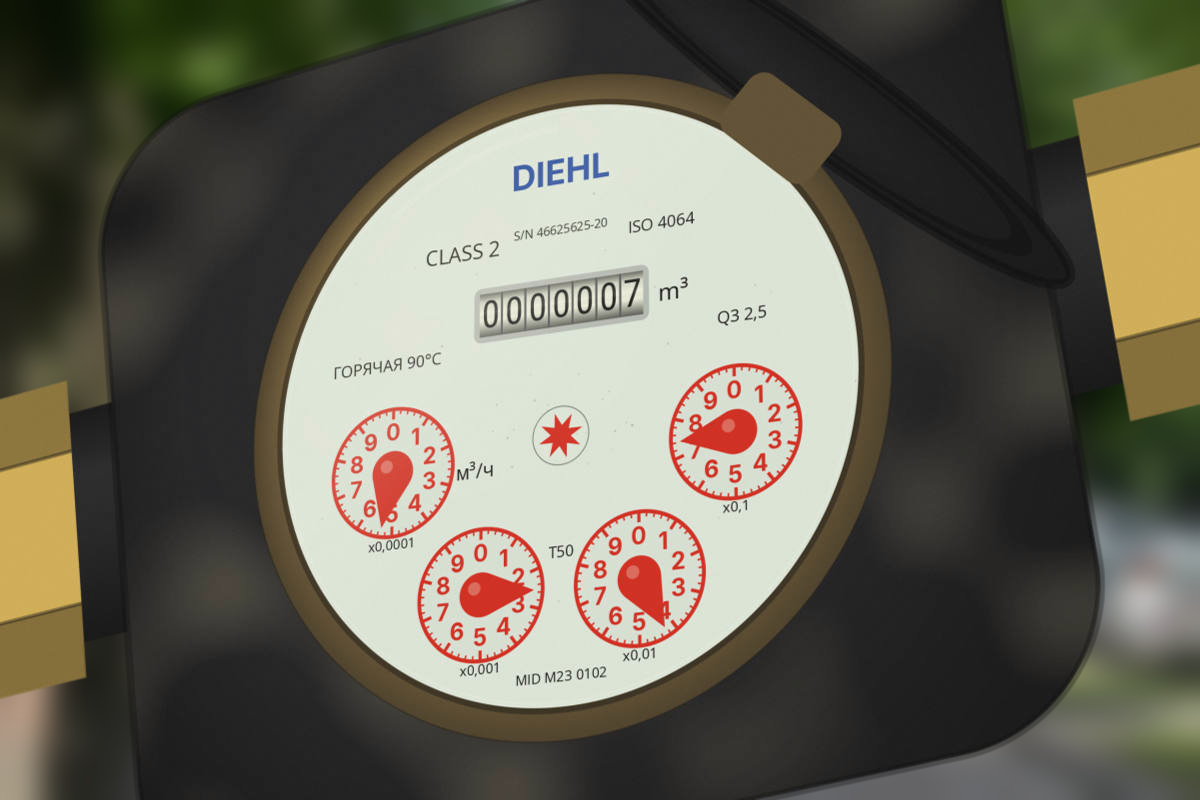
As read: 7.7425 m³
